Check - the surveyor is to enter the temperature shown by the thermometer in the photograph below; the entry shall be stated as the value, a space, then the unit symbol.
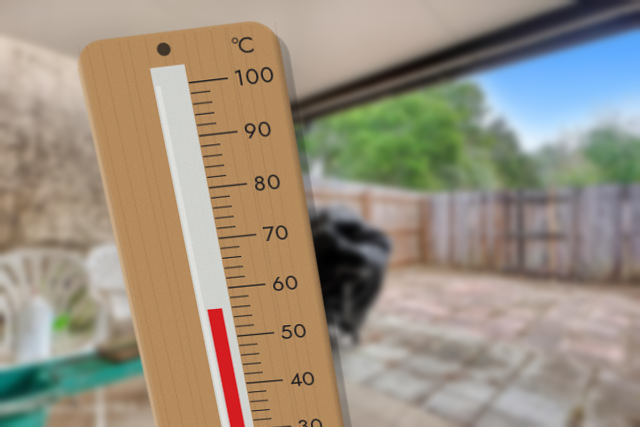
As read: 56 °C
